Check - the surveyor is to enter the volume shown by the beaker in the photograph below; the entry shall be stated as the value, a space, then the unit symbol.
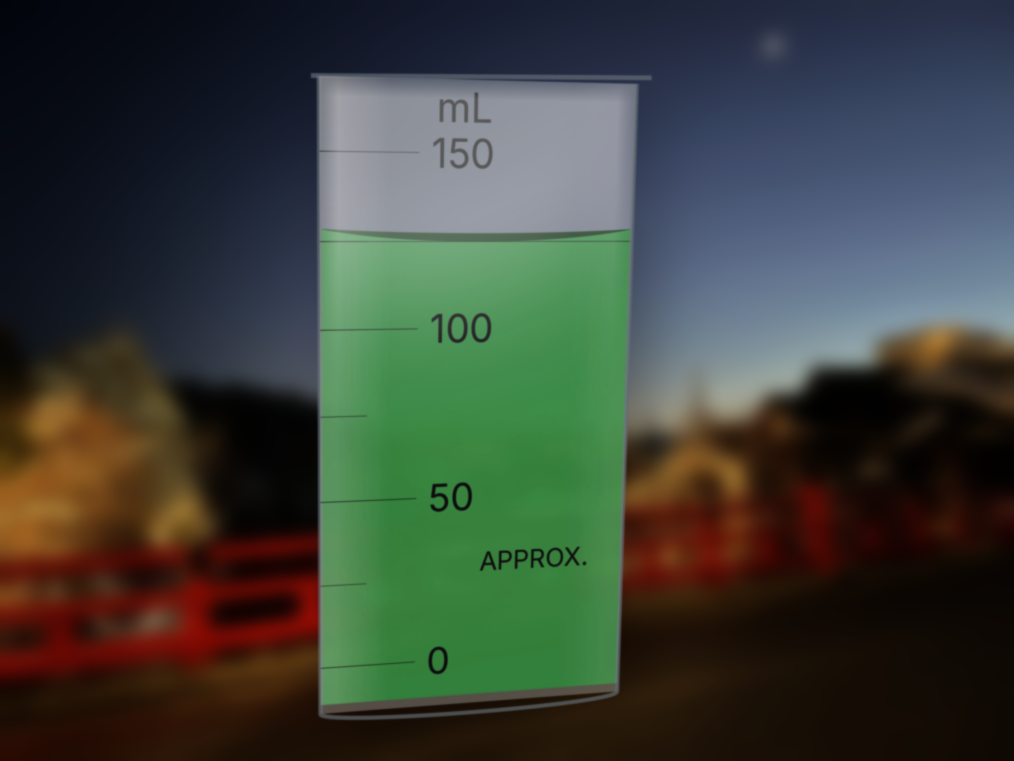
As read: 125 mL
